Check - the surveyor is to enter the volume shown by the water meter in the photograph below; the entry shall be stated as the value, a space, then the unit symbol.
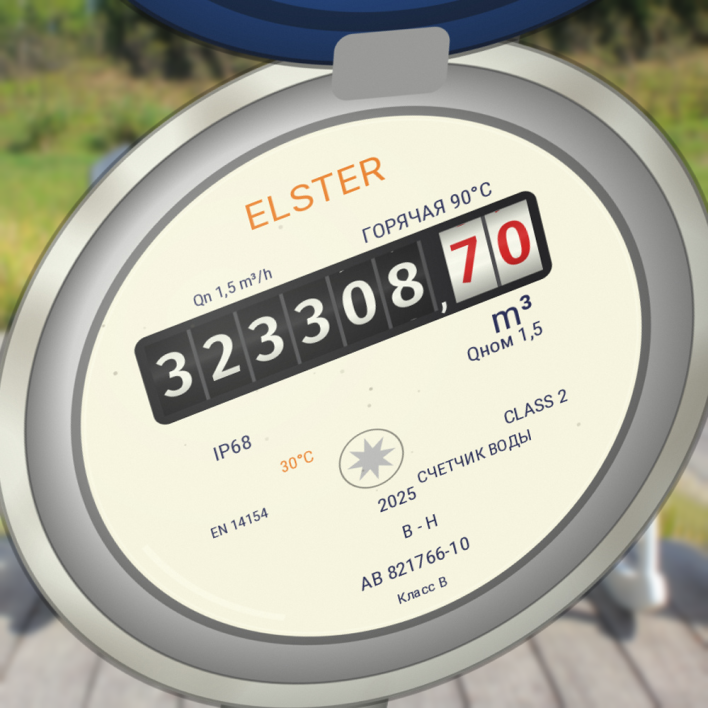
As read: 323308.70 m³
